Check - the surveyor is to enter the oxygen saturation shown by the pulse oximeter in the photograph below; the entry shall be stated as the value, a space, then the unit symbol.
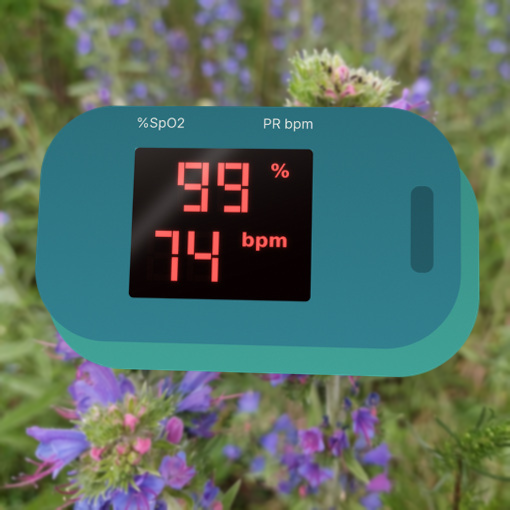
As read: 99 %
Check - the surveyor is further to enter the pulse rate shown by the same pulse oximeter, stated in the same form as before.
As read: 74 bpm
